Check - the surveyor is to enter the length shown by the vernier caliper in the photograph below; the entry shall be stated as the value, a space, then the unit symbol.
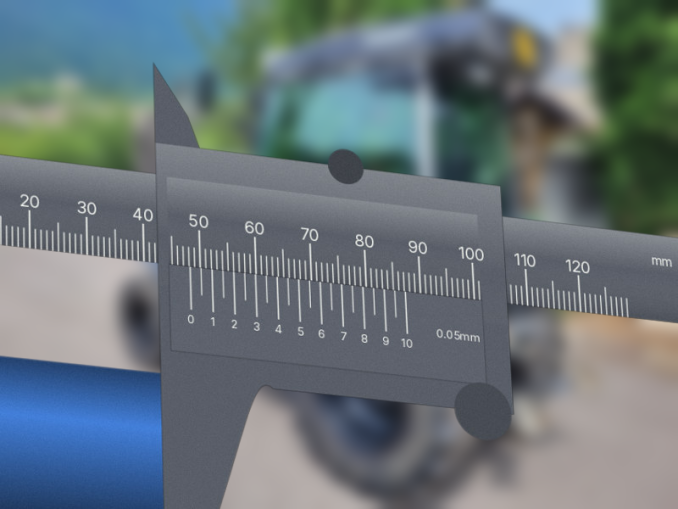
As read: 48.2 mm
